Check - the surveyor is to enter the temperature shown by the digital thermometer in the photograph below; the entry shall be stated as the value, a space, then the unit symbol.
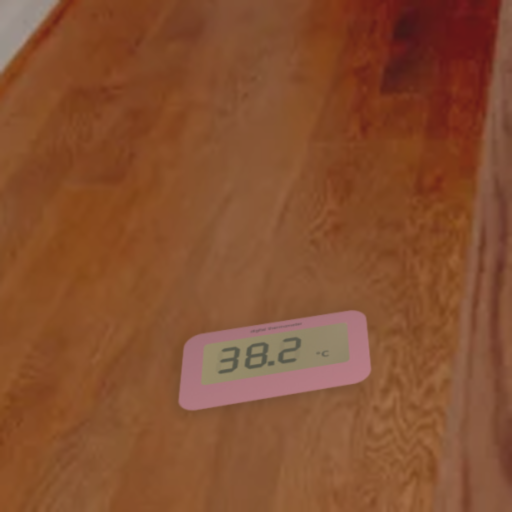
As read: 38.2 °C
